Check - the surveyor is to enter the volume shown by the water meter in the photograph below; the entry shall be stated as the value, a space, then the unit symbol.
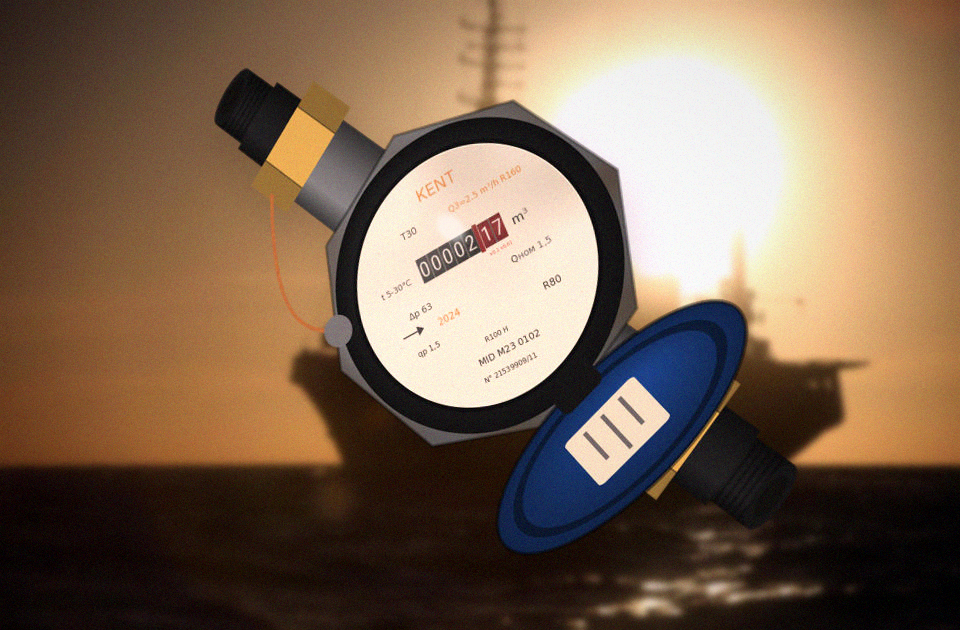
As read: 2.17 m³
